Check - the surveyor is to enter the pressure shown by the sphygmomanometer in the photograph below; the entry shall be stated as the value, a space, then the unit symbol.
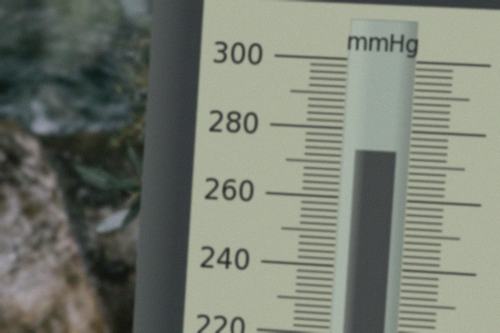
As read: 274 mmHg
